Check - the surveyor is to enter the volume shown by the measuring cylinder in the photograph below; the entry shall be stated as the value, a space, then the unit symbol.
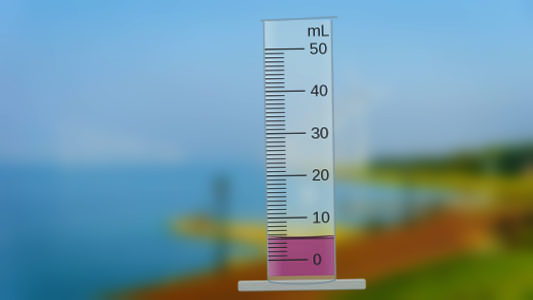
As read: 5 mL
